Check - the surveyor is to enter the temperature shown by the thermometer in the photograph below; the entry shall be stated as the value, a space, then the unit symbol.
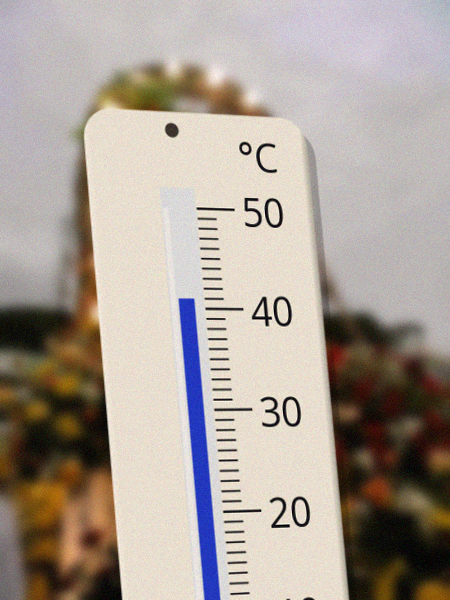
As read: 41 °C
